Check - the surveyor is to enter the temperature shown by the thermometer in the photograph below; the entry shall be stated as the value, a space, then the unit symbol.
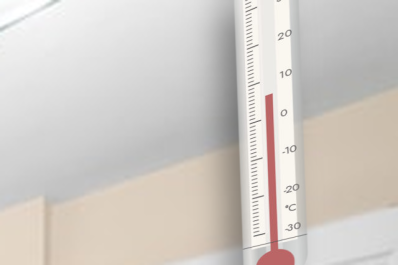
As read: 6 °C
